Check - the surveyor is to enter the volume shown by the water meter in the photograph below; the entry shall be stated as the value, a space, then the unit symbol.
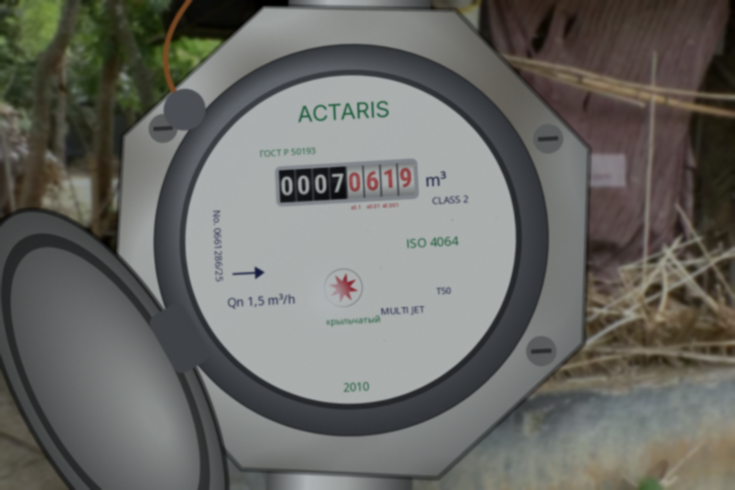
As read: 7.0619 m³
